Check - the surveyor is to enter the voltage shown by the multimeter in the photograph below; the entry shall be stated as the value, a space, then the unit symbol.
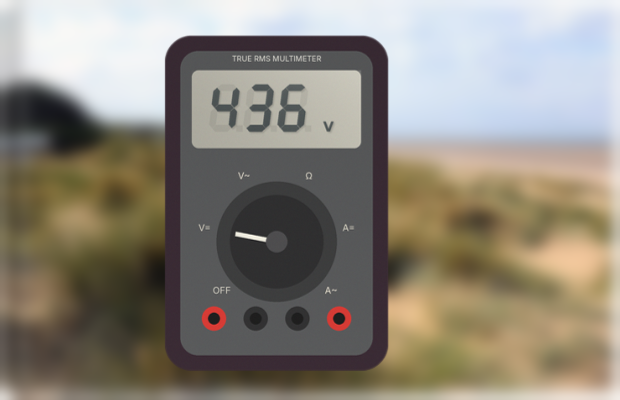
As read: 436 V
